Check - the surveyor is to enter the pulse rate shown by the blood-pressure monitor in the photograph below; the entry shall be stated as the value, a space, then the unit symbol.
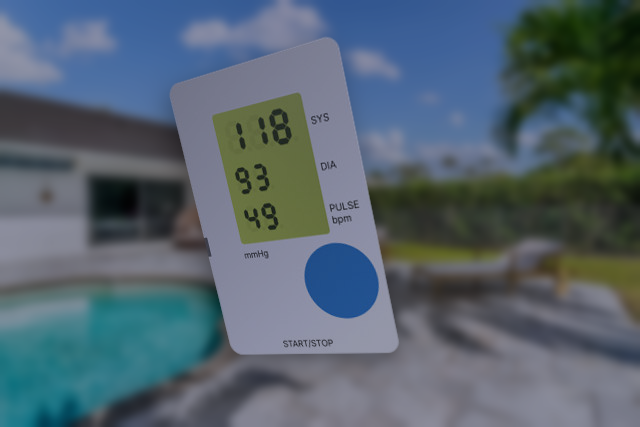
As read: 49 bpm
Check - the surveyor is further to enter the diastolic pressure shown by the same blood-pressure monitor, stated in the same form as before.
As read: 93 mmHg
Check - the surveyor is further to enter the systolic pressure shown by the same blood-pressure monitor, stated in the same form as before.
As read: 118 mmHg
